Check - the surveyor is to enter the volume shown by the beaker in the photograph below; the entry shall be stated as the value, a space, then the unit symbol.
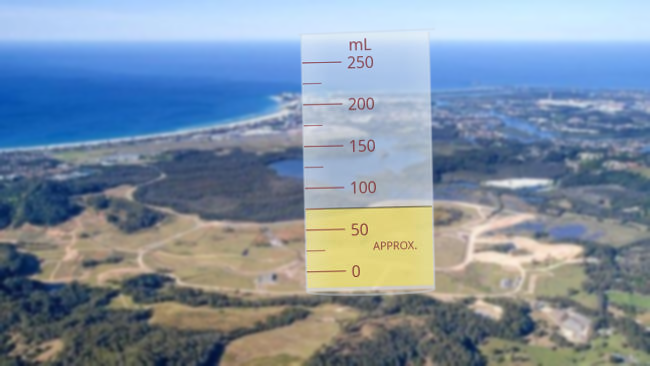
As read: 75 mL
